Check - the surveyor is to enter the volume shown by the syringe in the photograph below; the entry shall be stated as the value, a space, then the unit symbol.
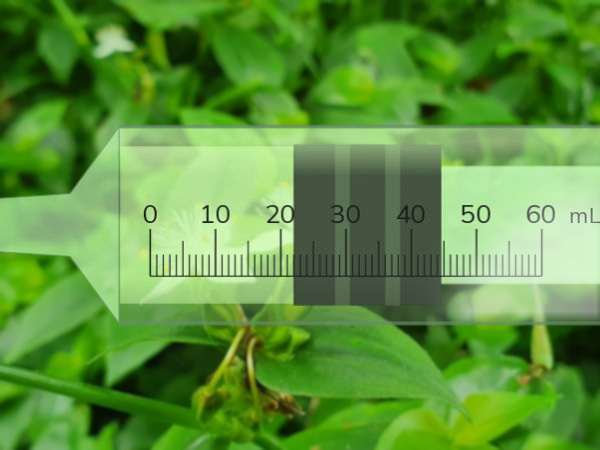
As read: 22 mL
